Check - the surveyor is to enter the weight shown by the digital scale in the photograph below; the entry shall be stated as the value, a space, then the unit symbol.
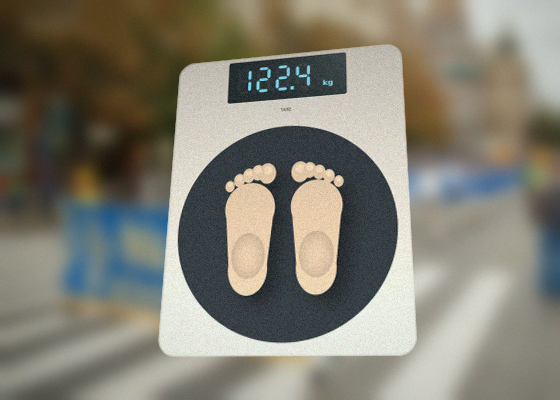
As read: 122.4 kg
